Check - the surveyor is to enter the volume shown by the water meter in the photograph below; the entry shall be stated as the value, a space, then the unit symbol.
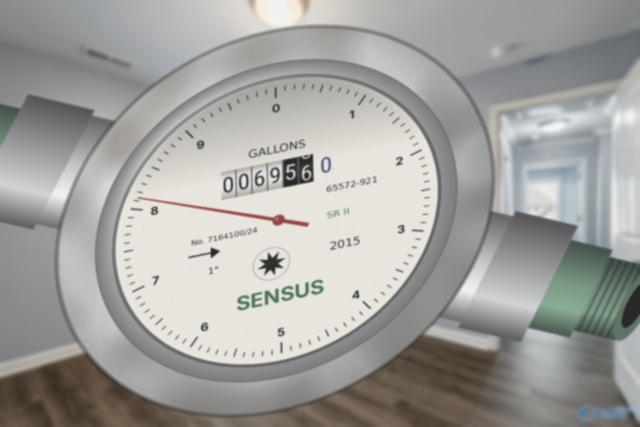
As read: 69558.1 gal
